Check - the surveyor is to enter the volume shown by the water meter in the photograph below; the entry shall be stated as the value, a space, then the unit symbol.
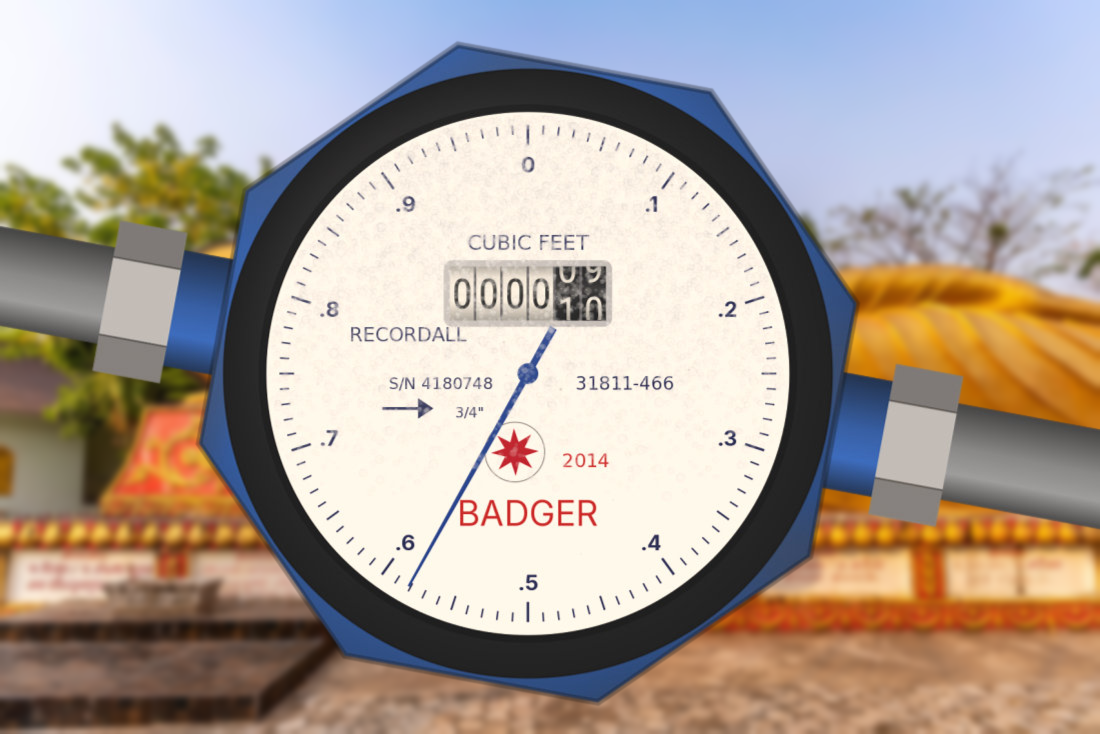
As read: 9.58 ft³
